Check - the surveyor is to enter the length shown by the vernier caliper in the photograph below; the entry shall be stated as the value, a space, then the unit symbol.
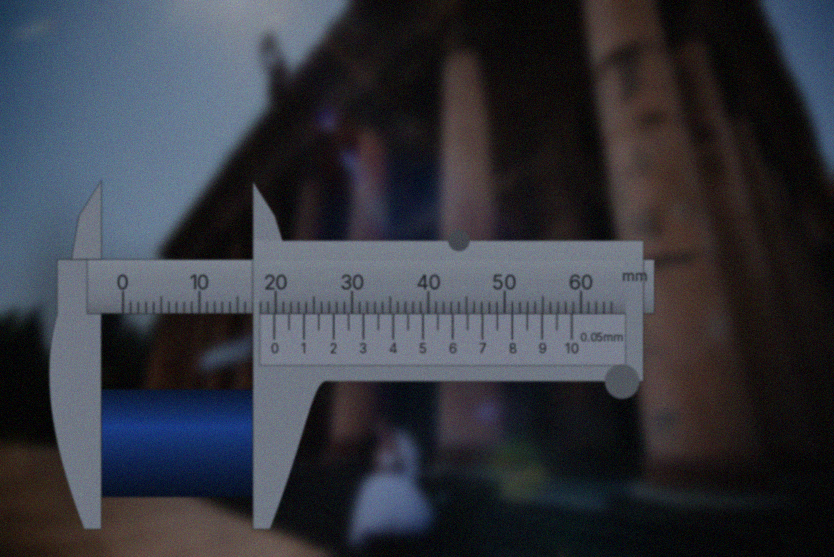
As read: 19.8 mm
